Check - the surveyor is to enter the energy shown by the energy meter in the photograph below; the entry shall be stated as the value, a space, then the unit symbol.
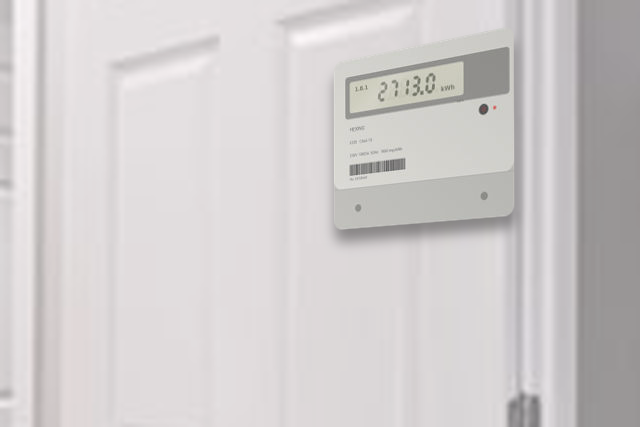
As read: 2713.0 kWh
